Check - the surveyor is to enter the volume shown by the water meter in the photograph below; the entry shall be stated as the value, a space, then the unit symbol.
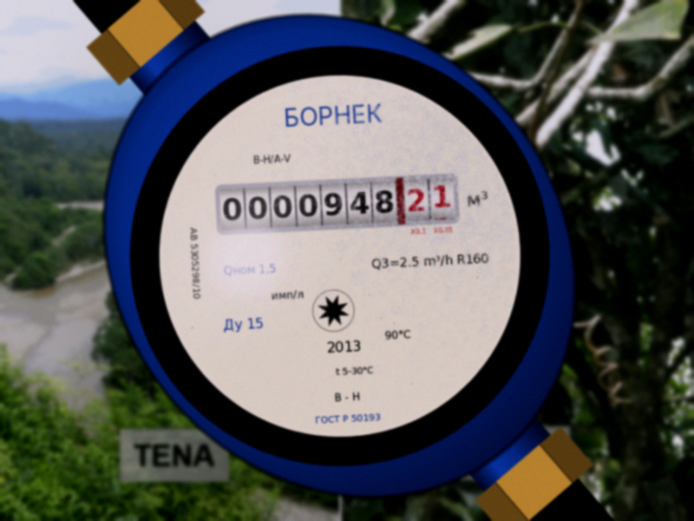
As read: 948.21 m³
